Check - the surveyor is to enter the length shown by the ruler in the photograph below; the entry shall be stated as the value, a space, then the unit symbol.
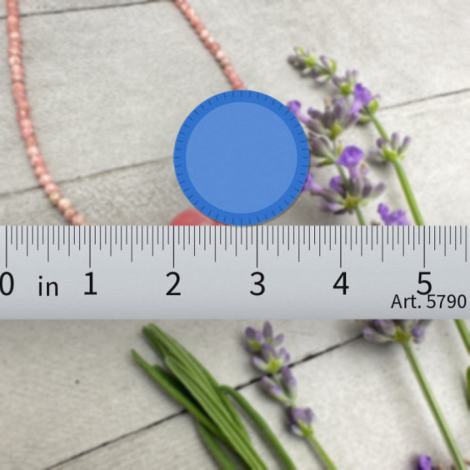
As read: 1.625 in
